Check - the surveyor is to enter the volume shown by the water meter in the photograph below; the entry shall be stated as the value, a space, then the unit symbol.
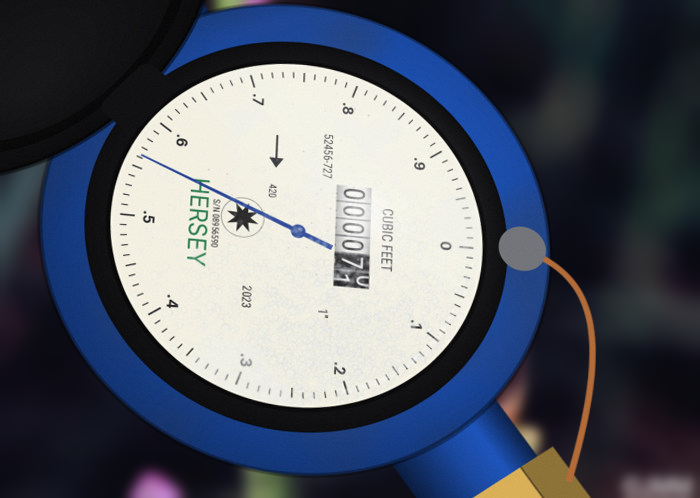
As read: 70.56 ft³
